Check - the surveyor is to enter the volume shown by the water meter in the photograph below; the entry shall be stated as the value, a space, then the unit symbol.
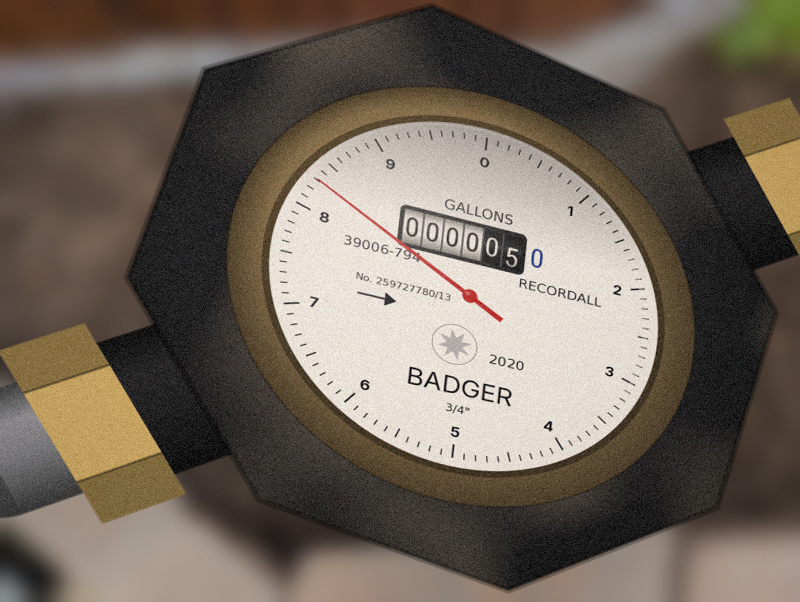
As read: 48.3 gal
